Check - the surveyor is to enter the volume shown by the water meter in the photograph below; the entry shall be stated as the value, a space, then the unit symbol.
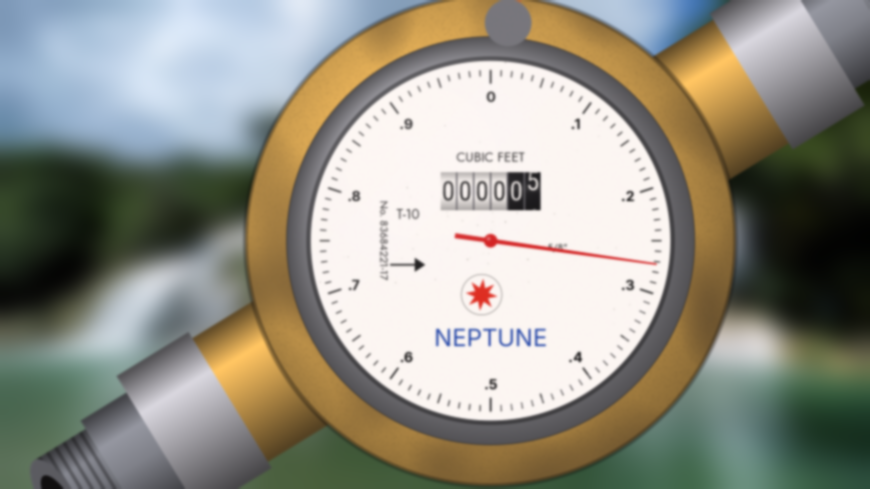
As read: 5.27 ft³
